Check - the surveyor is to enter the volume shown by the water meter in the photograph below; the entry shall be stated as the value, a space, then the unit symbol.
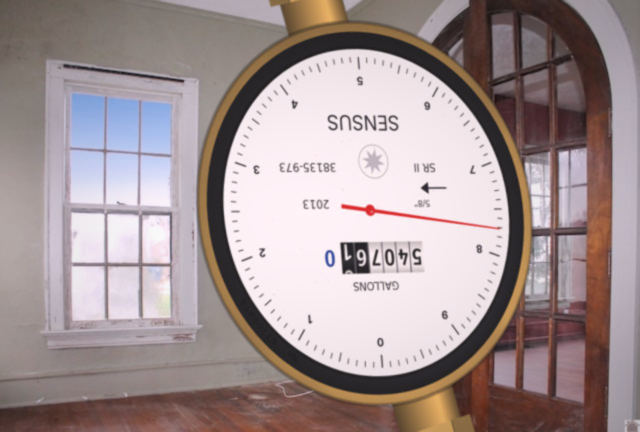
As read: 5407607.7 gal
